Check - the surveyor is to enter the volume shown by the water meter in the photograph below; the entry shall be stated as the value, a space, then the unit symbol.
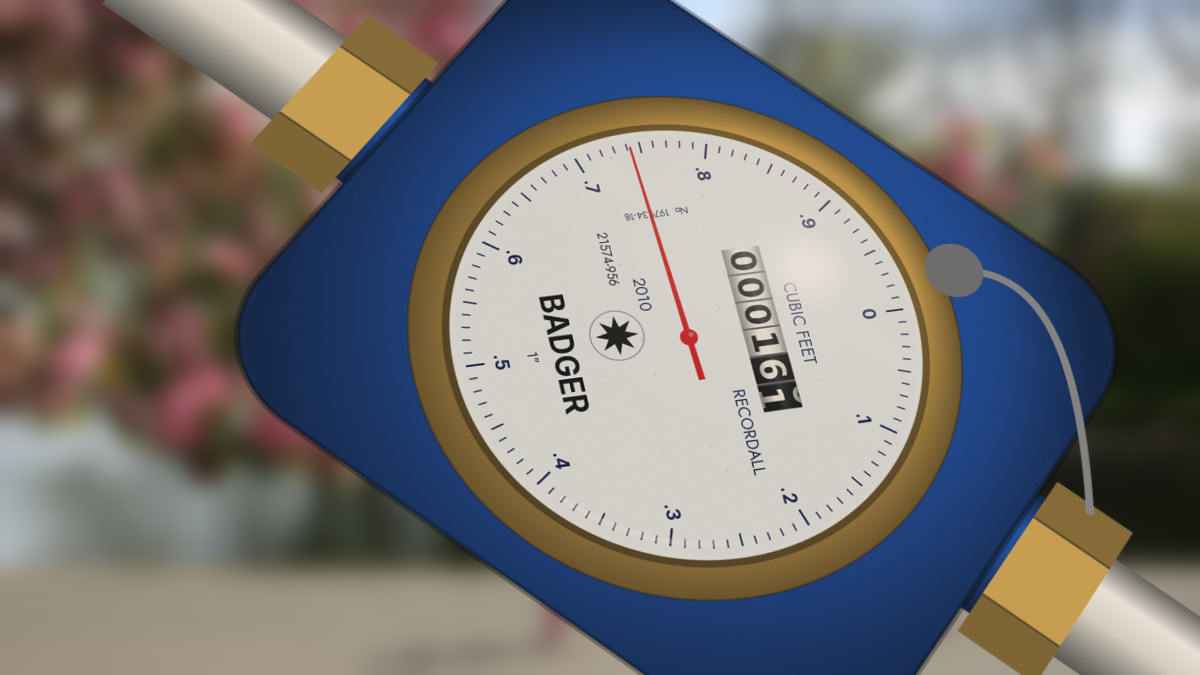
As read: 160.74 ft³
